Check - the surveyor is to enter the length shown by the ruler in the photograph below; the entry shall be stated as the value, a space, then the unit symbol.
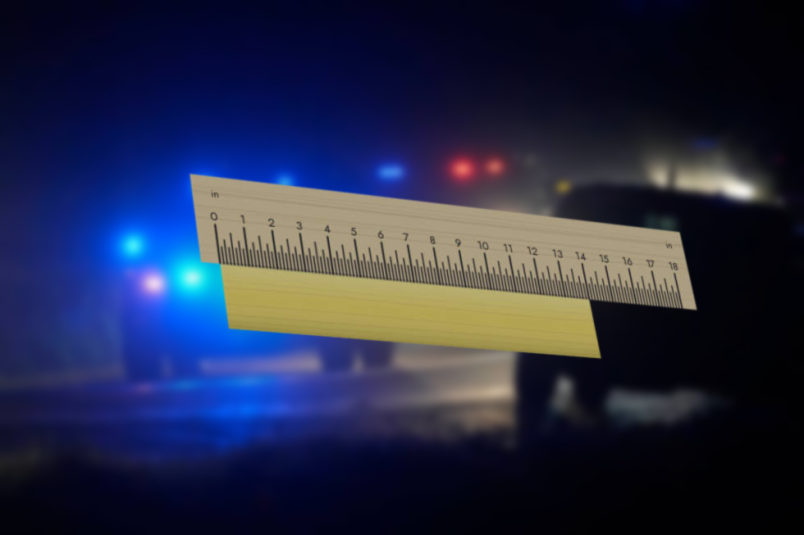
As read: 14 in
